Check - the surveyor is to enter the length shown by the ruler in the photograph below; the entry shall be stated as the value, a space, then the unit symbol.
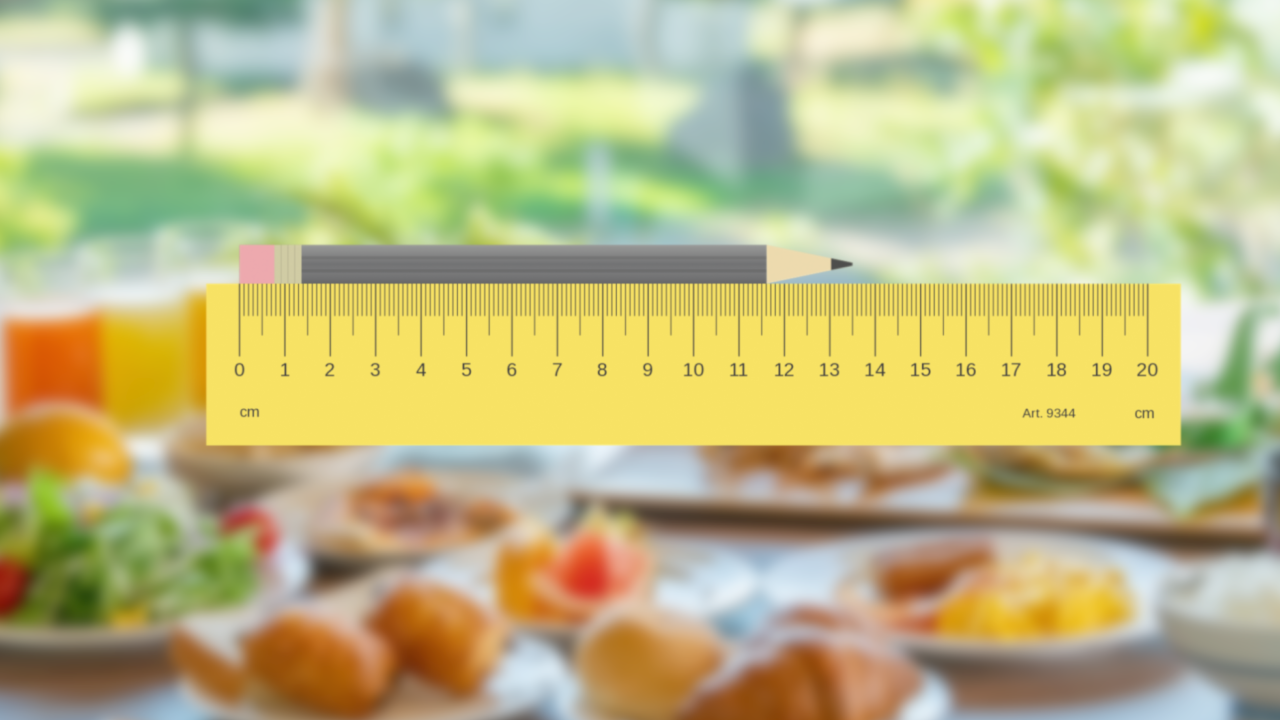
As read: 13.5 cm
